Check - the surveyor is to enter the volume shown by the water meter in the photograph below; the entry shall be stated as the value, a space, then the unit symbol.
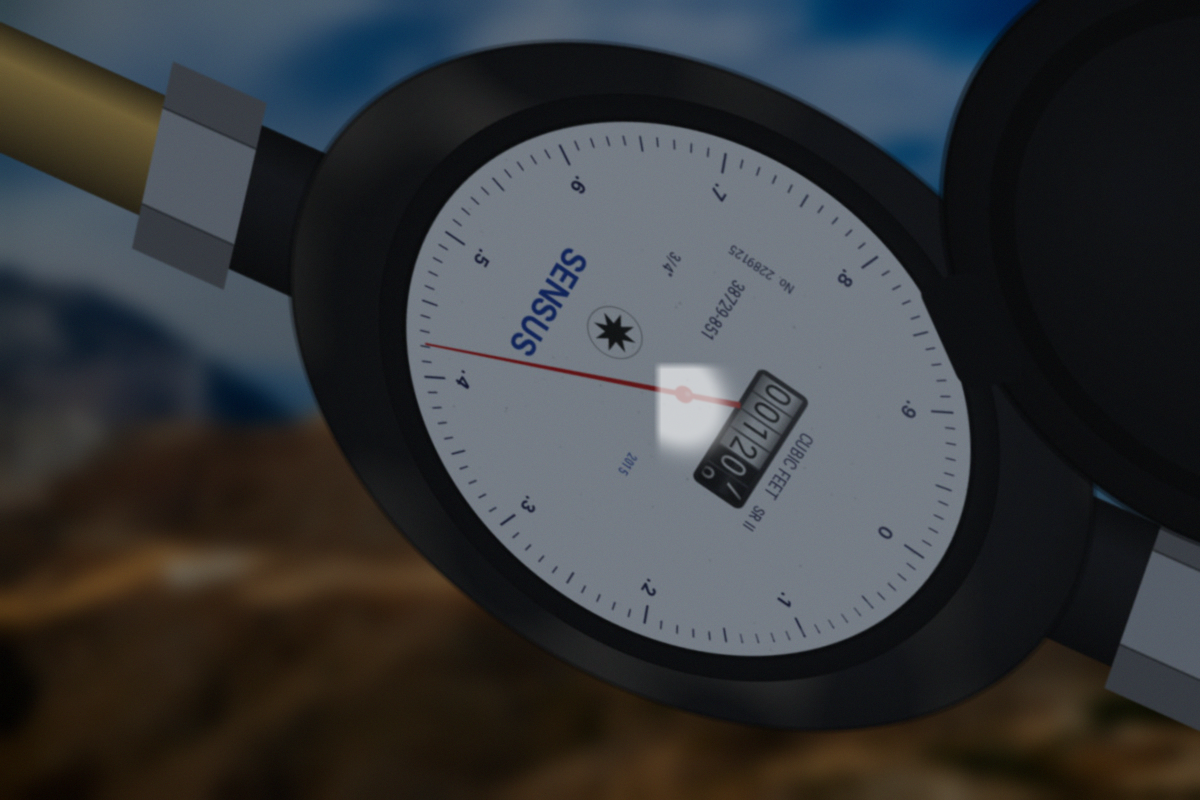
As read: 1207.42 ft³
